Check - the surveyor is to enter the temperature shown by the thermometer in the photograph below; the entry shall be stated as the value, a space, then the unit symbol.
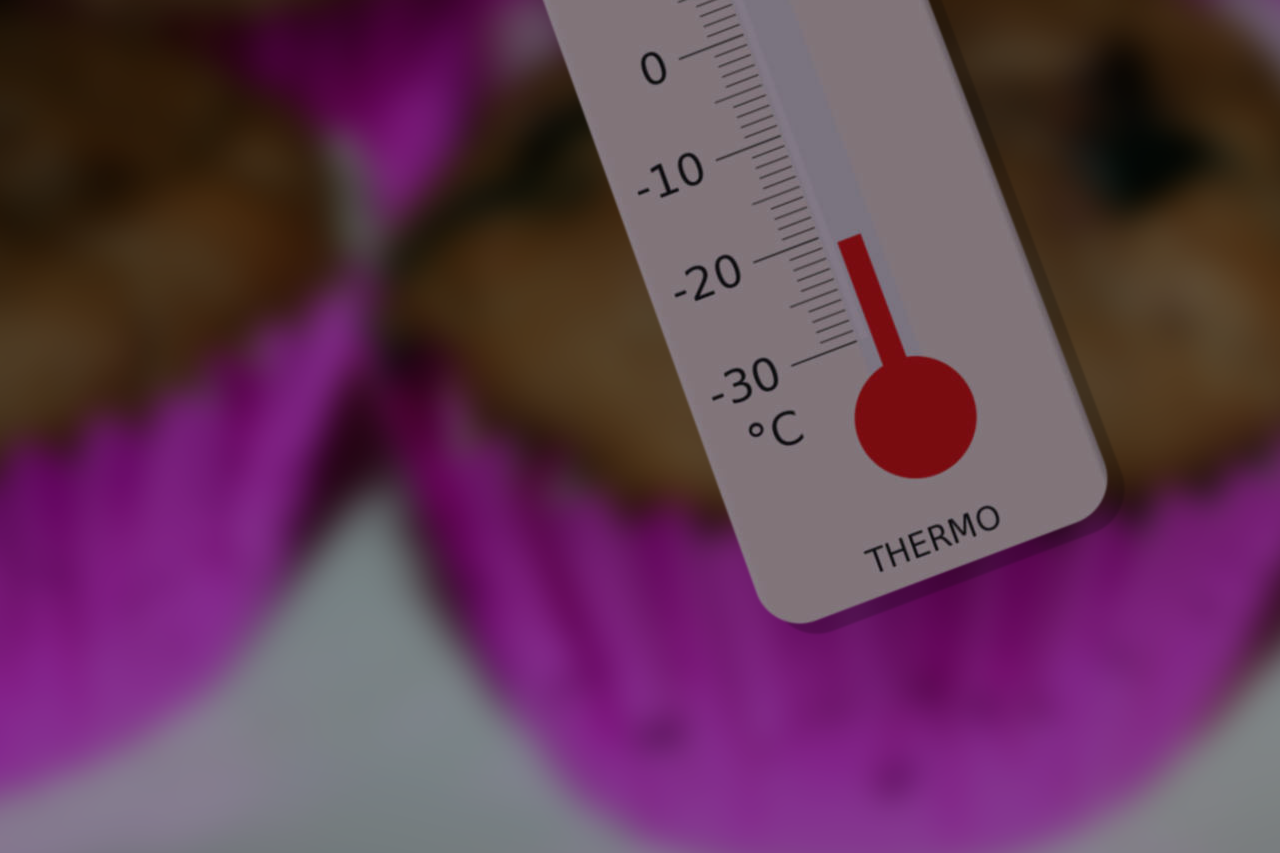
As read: -21 °C
